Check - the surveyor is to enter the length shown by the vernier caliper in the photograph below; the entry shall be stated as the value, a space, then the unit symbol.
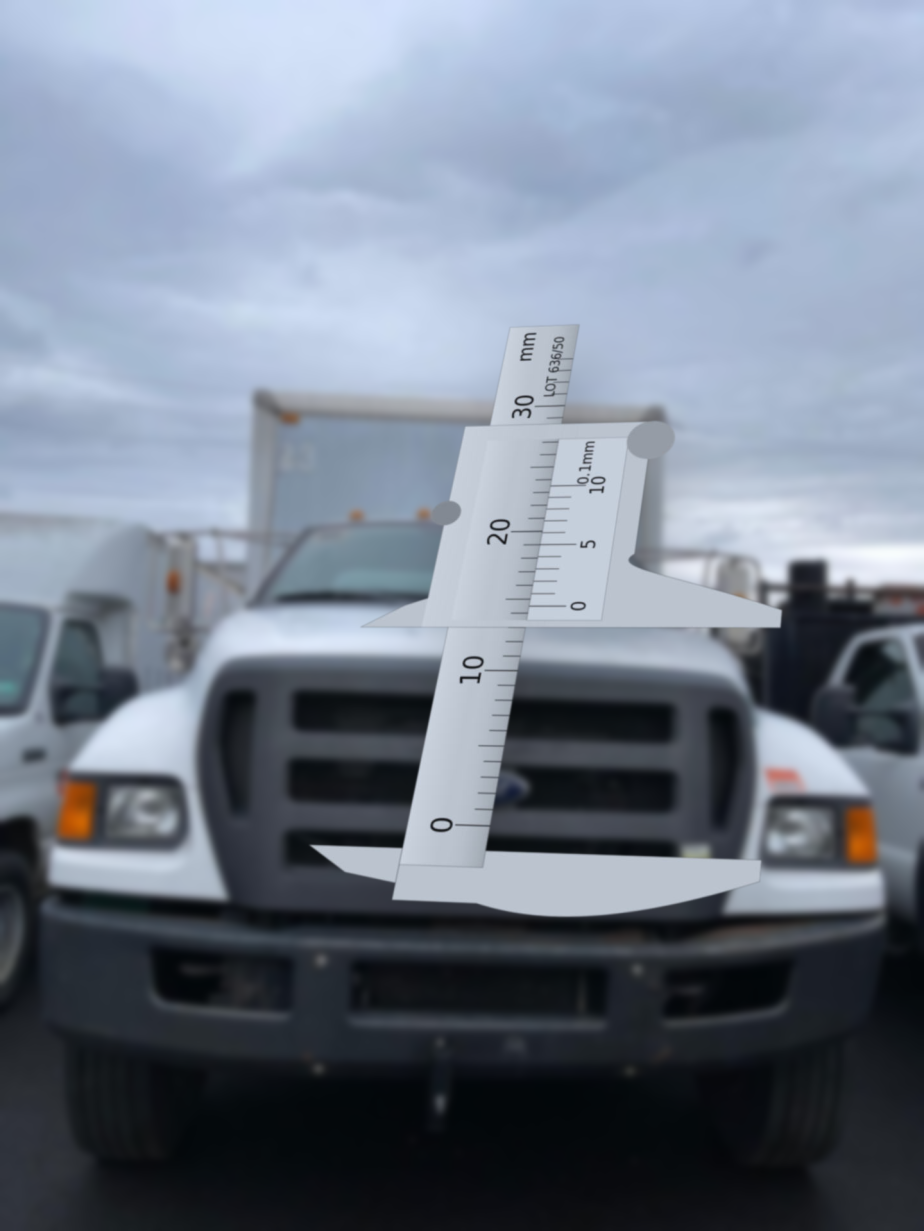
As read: 14.5 mm
